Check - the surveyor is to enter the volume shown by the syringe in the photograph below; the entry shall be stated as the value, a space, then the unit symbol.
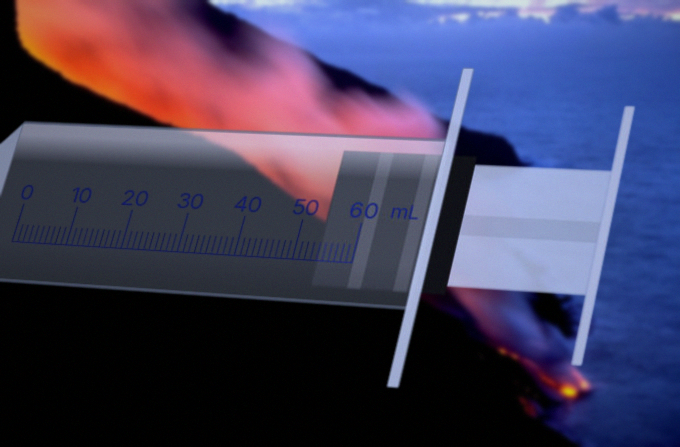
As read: 54 mL
